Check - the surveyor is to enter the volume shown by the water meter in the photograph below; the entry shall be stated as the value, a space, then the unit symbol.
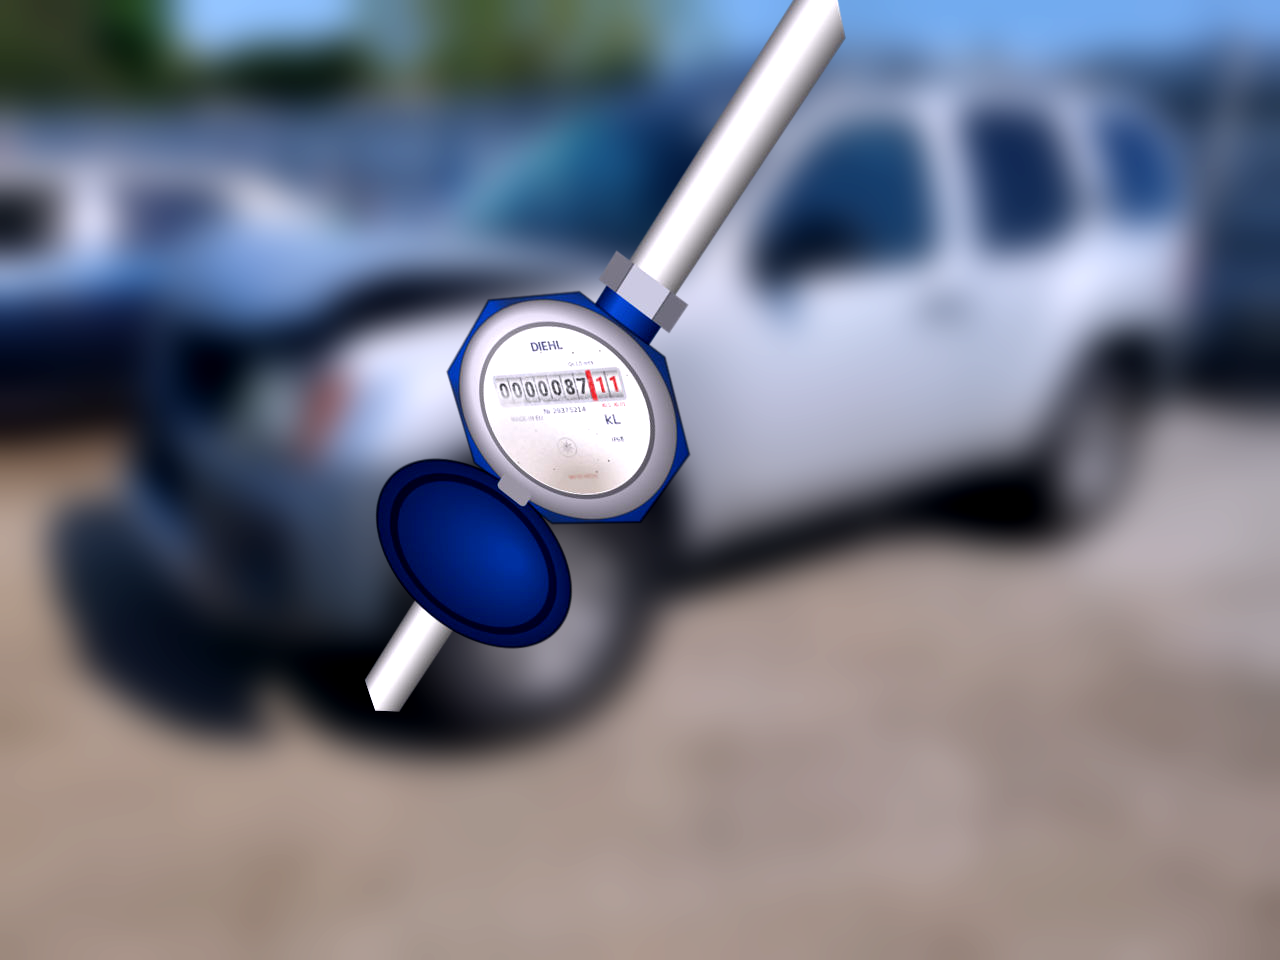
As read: 87.11 kL
